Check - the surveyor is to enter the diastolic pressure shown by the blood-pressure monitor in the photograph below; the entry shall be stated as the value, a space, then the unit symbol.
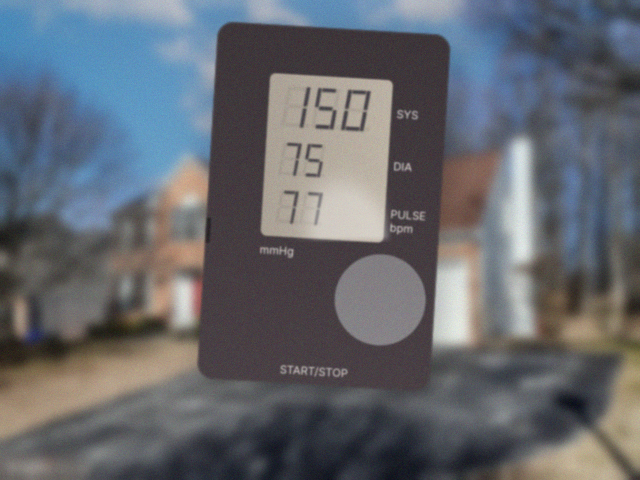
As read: 75 mmHg
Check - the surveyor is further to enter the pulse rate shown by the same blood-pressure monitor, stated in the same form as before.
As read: 77 bpm
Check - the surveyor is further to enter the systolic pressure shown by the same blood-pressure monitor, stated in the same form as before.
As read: 150 mmHg
